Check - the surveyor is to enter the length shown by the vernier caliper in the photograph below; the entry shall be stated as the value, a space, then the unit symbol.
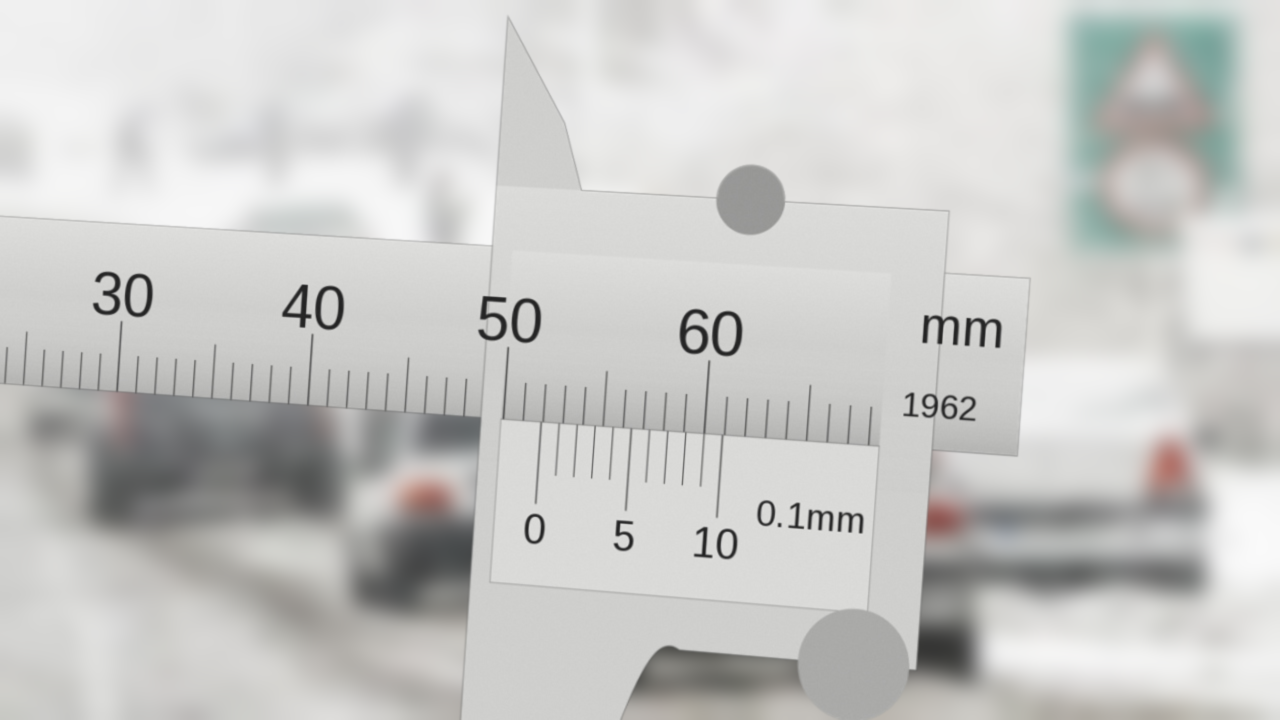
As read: 51.9 mm
